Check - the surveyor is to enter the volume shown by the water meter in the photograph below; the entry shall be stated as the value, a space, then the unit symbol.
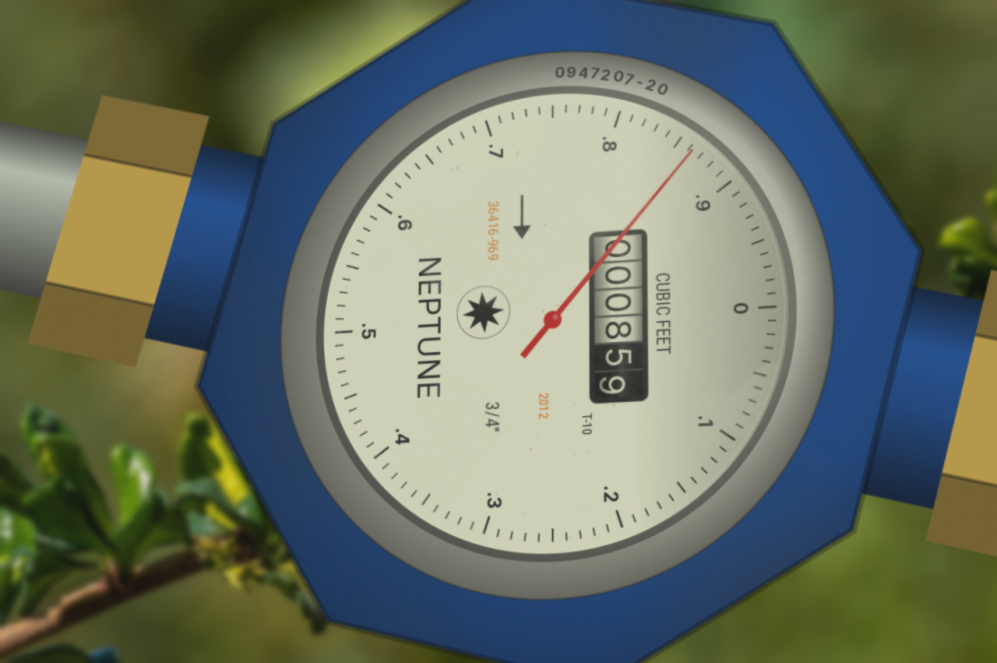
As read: 858.86 ft³
